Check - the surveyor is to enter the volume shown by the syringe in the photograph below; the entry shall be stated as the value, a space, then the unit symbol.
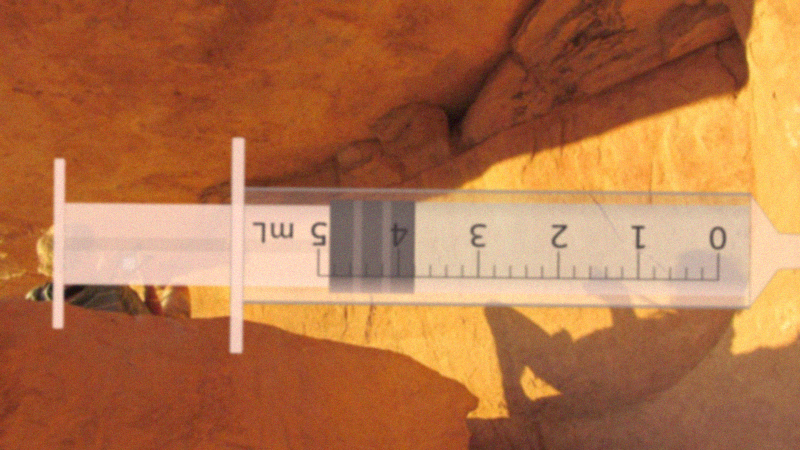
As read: 3.8 mL
